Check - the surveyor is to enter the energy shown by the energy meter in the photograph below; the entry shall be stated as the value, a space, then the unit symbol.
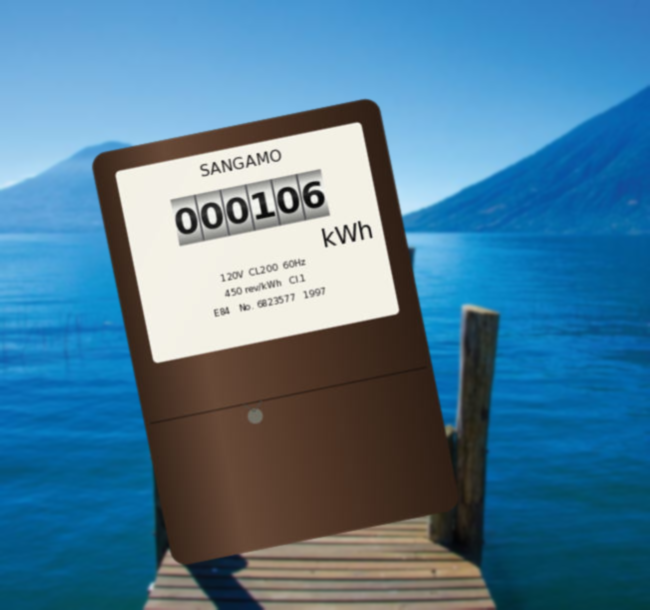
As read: 106 kWh
